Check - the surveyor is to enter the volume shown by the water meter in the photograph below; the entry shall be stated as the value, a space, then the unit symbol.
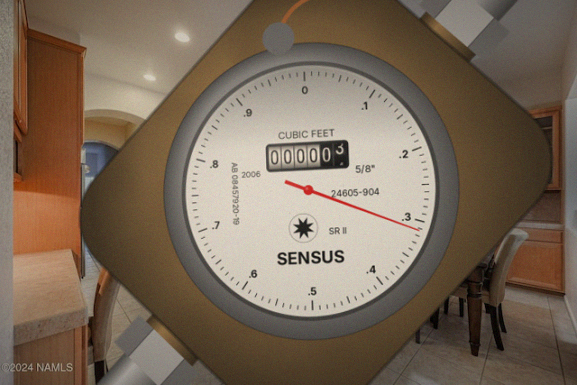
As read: 3.31 ft³
